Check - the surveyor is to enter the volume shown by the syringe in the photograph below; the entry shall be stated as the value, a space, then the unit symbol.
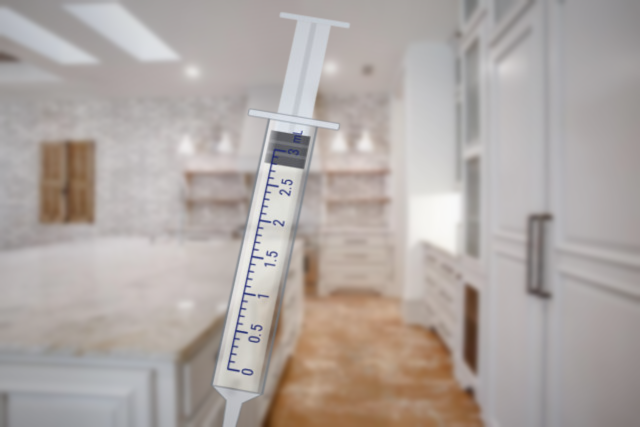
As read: 2.8 mL
